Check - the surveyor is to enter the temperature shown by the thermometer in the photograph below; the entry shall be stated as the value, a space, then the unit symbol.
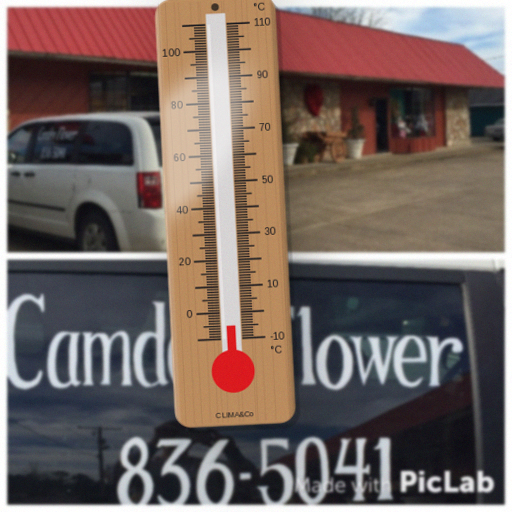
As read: -5 °C
